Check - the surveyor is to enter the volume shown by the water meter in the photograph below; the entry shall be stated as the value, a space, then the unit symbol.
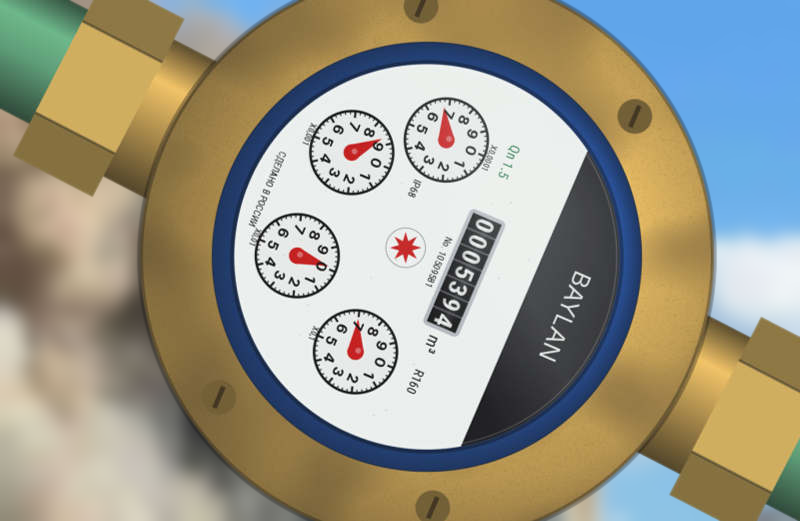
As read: 5394.6986 m³
